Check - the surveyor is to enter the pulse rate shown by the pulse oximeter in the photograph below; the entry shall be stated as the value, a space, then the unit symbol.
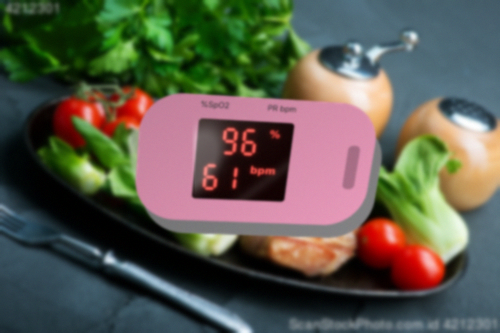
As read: 61 bpm
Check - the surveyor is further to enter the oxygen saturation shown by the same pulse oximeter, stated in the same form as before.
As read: 96 %
